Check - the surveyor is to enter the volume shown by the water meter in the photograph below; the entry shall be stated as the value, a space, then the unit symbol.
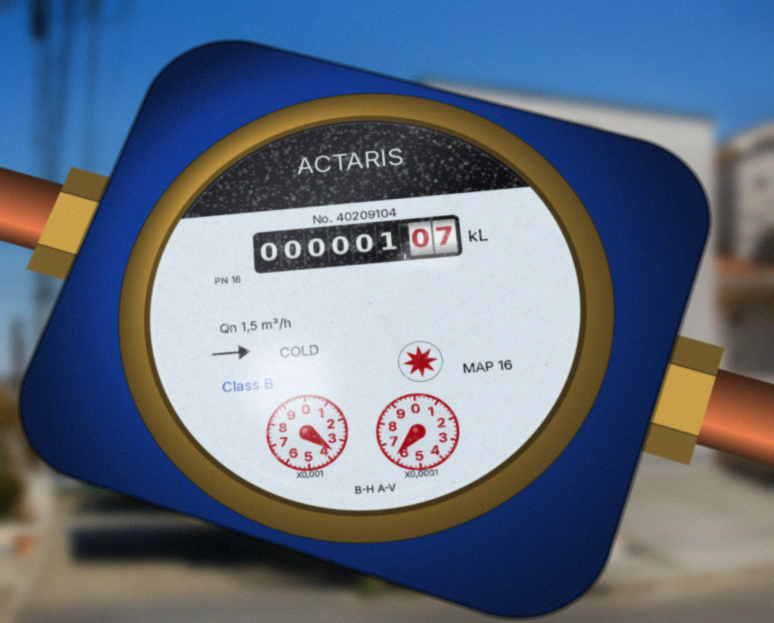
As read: 1.0736 kL
